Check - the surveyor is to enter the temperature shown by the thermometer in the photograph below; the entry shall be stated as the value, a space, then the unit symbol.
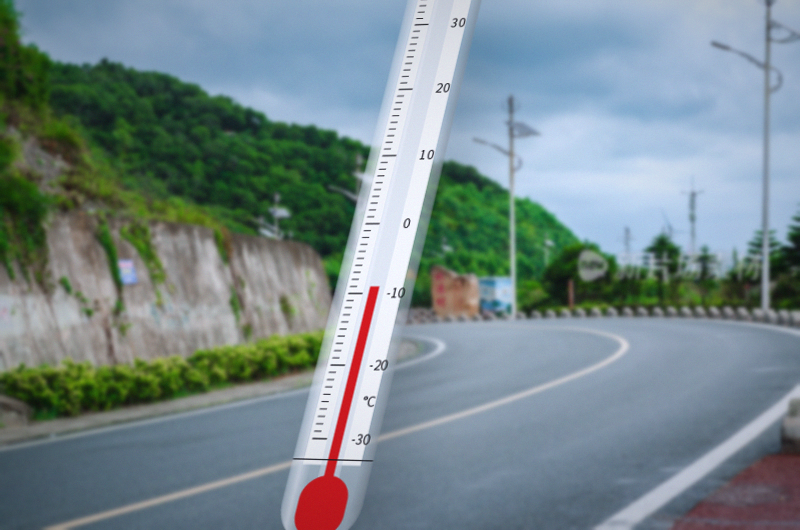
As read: -9 °C
